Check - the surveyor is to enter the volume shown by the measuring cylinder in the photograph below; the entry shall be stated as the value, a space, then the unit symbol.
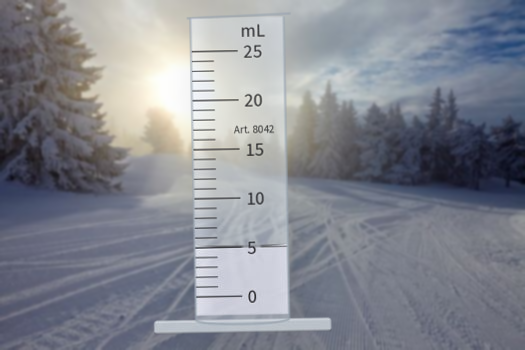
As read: 5 mL
